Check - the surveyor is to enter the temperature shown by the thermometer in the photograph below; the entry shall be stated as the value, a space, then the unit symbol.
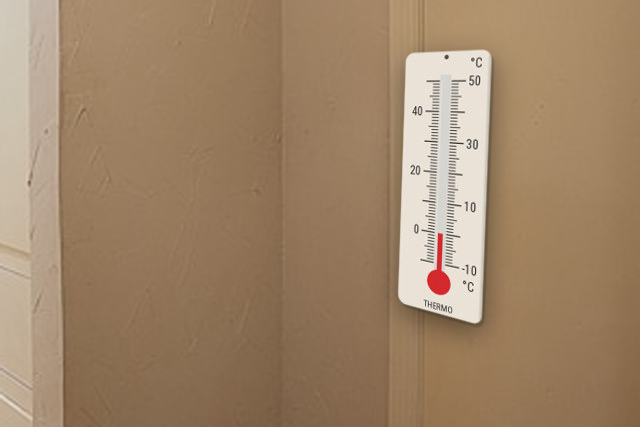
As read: 0 °C
